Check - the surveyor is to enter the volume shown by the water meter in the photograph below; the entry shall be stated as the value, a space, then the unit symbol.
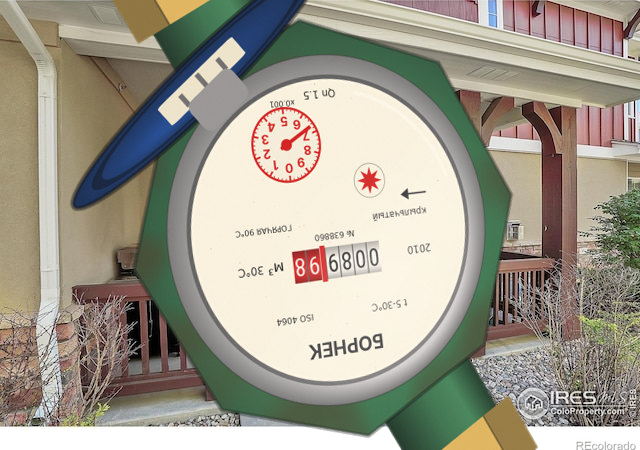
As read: 89.986 m³
